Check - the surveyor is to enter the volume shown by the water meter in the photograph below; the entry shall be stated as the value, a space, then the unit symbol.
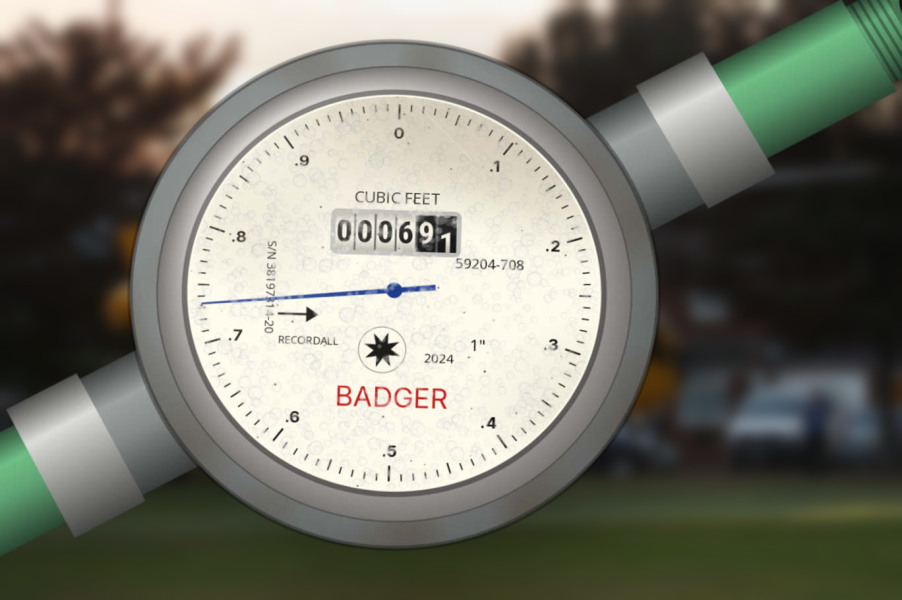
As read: 690.73 ft³
